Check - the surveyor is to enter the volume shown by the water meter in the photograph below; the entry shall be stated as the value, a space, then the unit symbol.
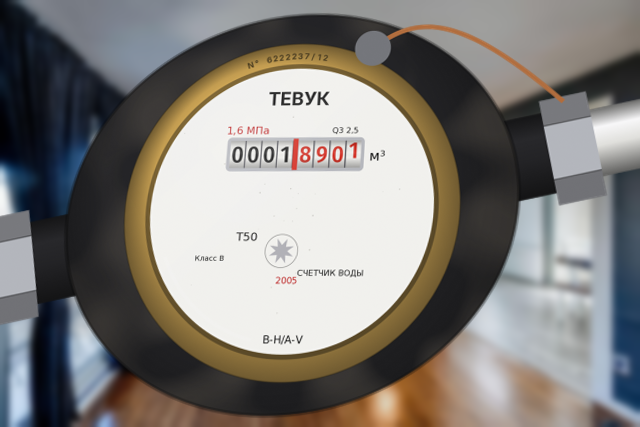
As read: 1.8901 m³
